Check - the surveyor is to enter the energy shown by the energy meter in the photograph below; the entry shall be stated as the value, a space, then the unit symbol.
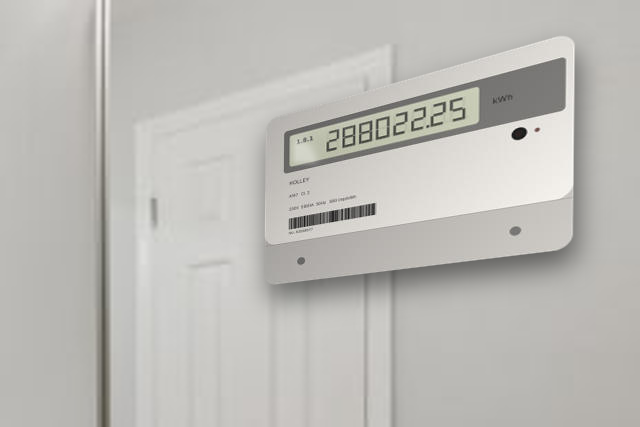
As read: 288022.25 kWh
